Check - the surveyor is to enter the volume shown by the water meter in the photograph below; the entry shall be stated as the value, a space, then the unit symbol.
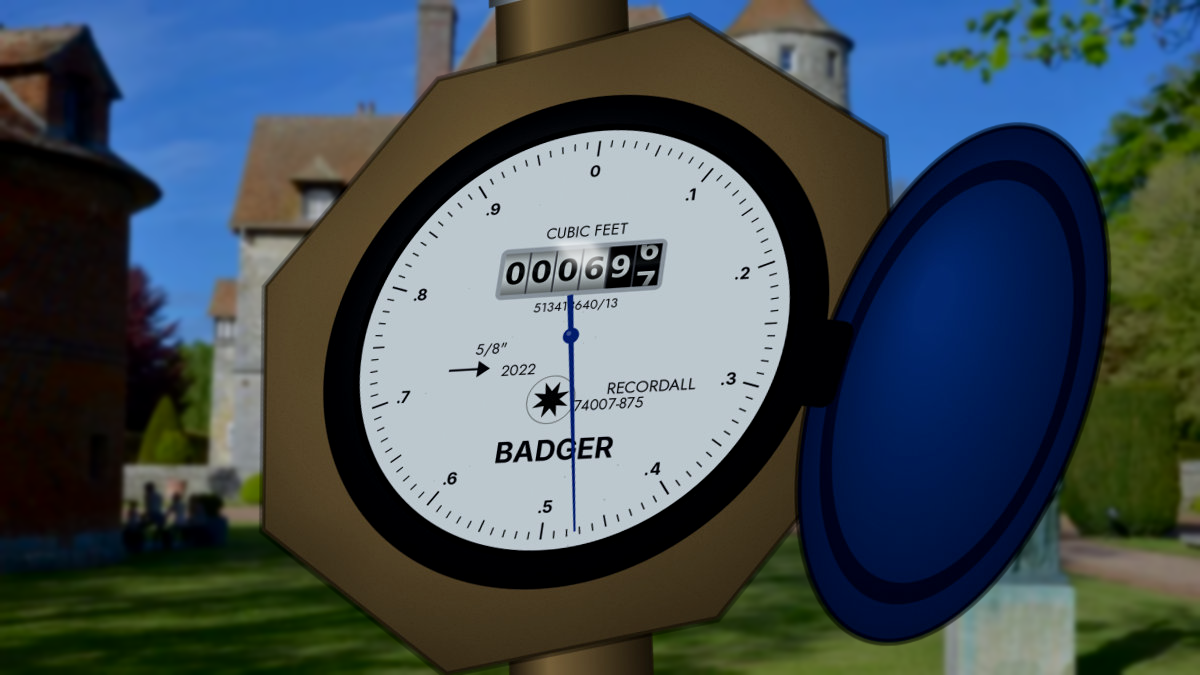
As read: 696.47 ft³
